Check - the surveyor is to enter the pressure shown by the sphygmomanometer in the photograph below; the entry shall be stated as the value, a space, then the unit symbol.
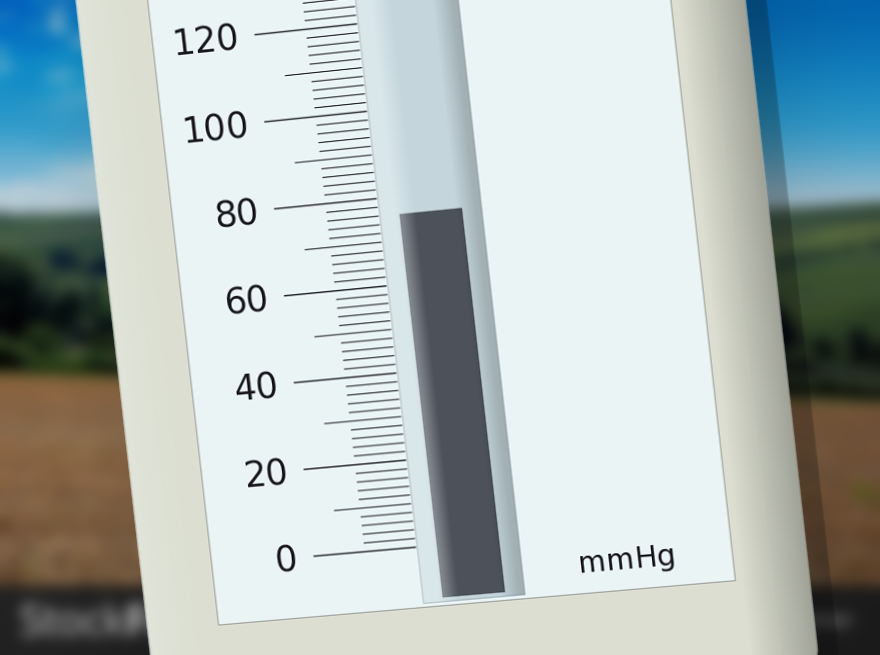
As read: 76 mmHg
